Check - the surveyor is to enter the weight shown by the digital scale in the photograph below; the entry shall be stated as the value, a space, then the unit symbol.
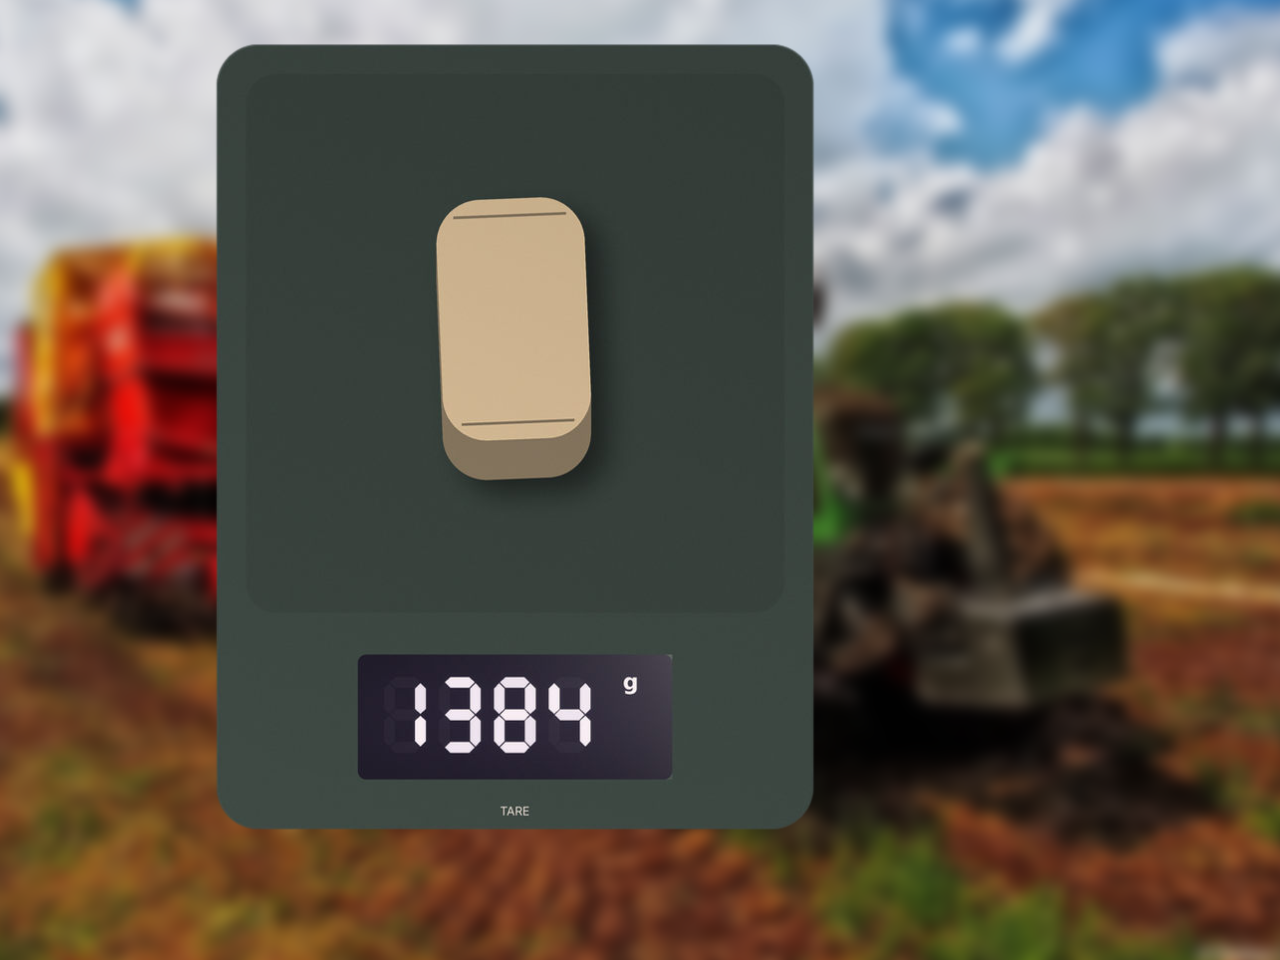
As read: 1384 g
